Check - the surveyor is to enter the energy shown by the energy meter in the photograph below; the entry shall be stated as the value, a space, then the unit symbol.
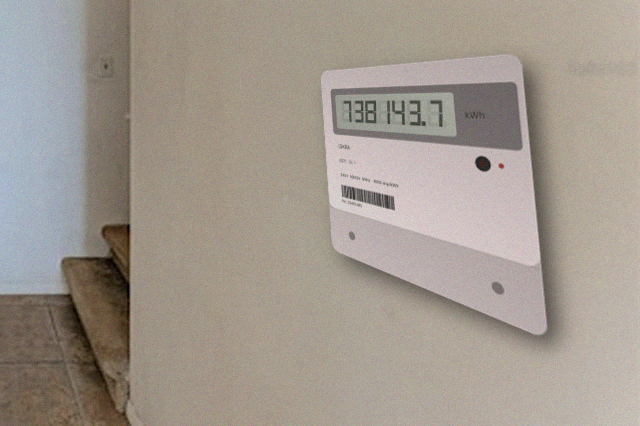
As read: 738143.7 kWh
